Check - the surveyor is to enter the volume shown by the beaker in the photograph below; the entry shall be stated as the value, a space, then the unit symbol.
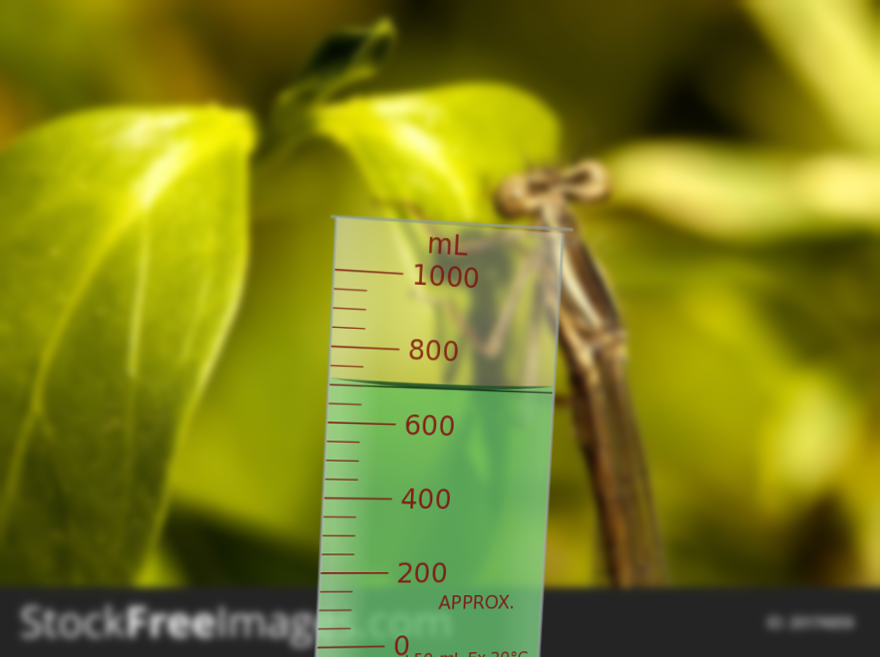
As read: 700 mL
